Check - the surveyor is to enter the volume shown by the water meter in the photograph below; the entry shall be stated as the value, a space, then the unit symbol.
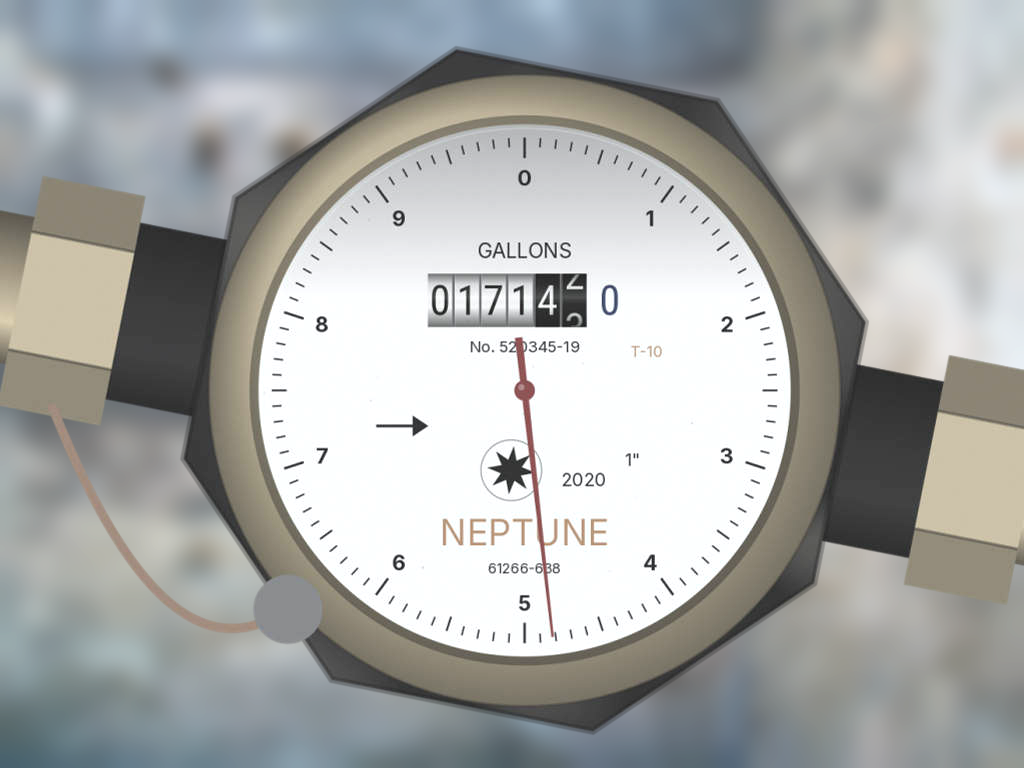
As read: 171424.8 gal
